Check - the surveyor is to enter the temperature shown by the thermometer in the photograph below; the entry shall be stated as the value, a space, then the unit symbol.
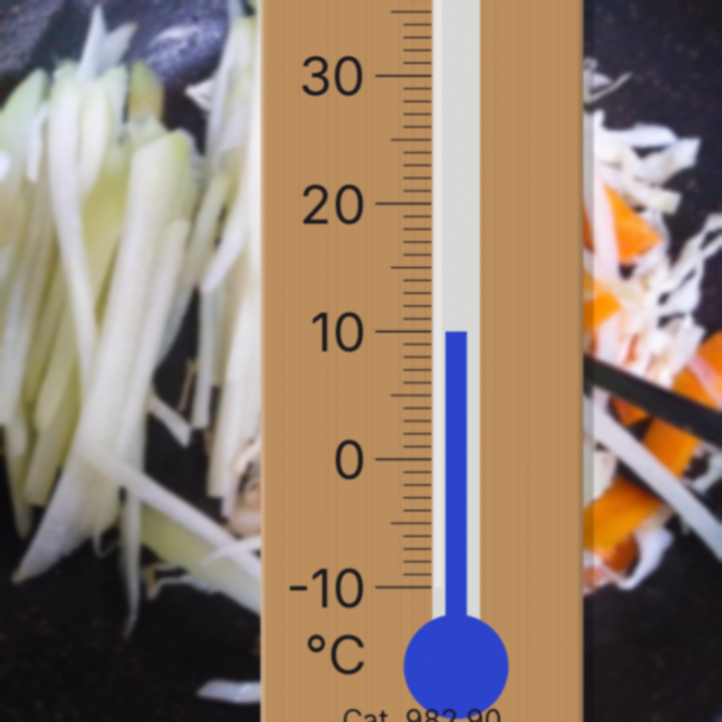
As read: 10 °C
